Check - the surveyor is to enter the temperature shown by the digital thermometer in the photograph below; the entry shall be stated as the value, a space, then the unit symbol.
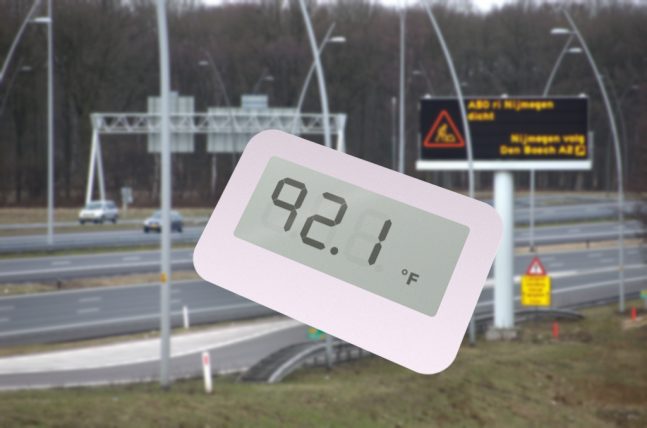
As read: 92.1 °F
